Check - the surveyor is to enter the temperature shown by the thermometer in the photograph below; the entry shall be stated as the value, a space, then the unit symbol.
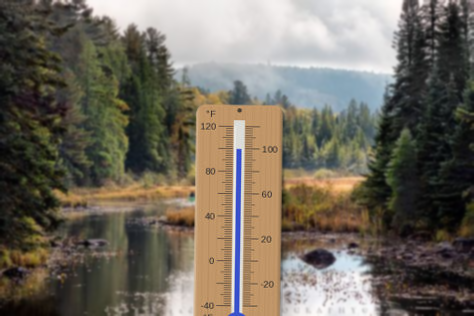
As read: 100 °F
